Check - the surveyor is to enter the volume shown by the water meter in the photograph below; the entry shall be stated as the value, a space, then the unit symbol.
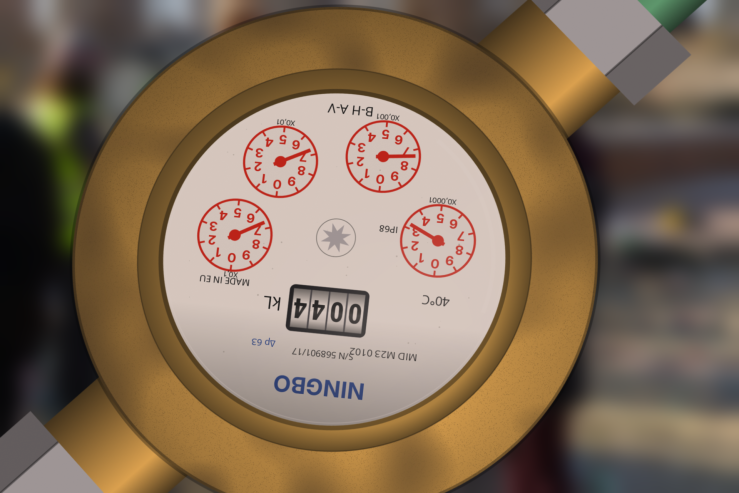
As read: 44.6673 kL
